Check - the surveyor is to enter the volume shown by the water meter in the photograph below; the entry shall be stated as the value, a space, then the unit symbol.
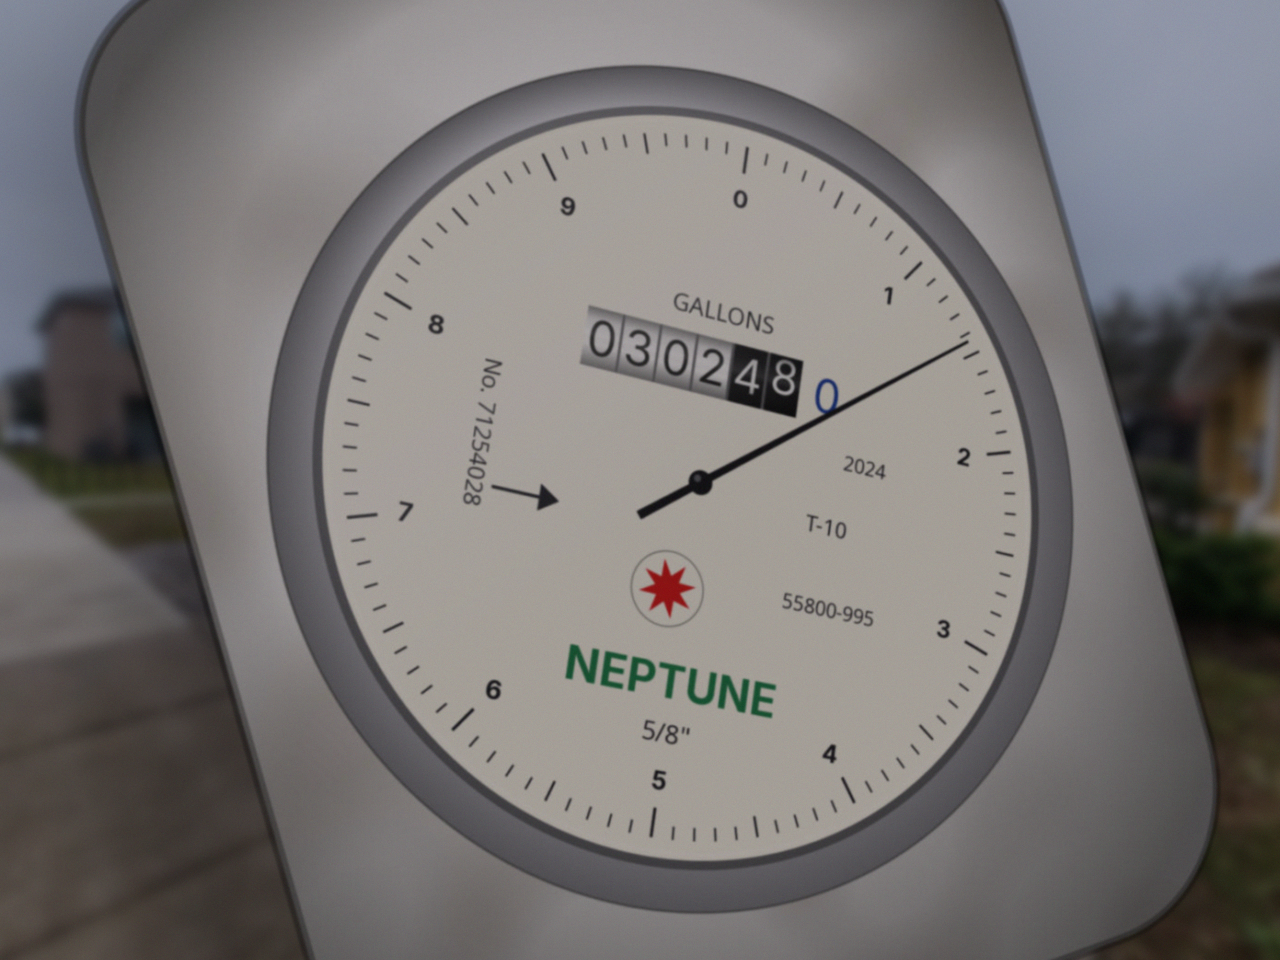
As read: 302481.4 gal
